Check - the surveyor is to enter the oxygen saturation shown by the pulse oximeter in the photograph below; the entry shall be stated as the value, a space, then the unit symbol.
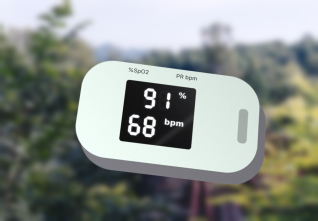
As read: 91 %
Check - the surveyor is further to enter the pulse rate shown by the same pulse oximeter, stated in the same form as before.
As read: 68 bpm
